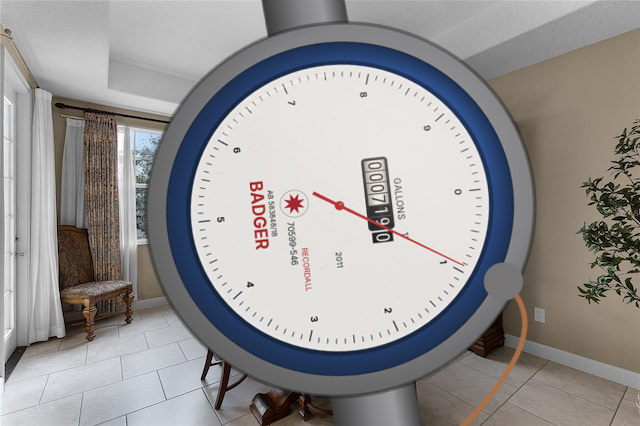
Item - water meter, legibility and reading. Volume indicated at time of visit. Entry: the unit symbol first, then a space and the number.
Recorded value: gal 7190.9
